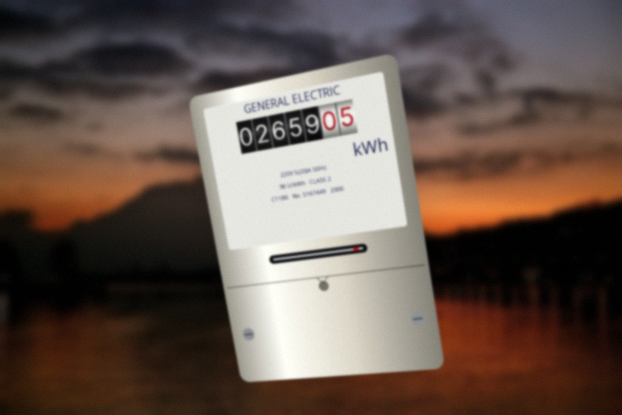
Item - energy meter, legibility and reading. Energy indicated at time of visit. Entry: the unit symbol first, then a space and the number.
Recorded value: kWh 2659.05
